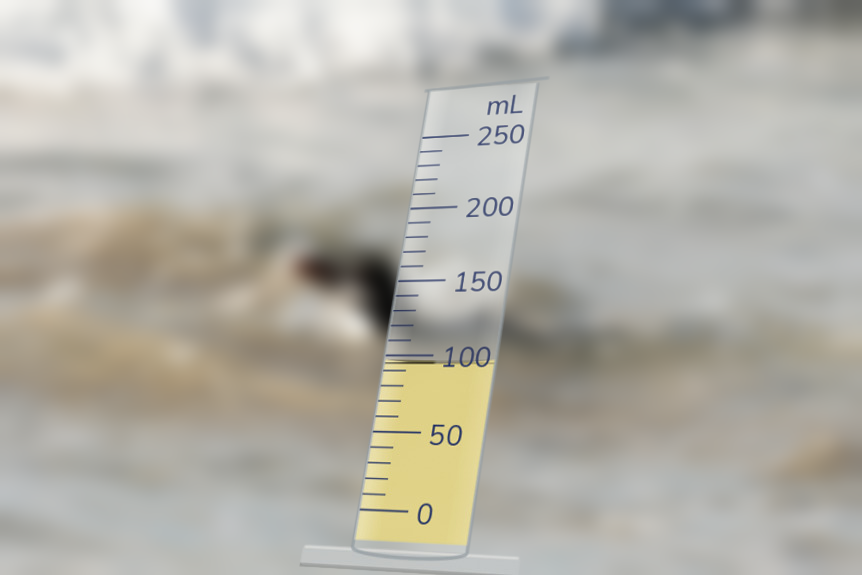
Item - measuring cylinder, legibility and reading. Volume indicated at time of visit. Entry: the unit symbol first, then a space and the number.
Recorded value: mL 95
